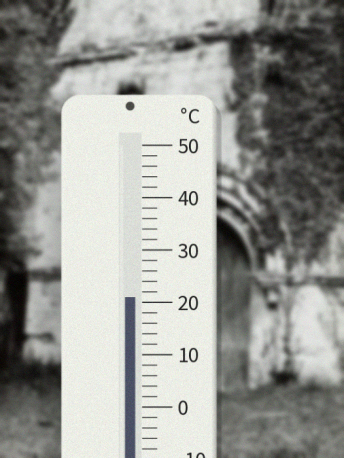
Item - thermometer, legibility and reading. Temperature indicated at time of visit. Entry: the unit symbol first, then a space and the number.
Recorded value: °C 21
